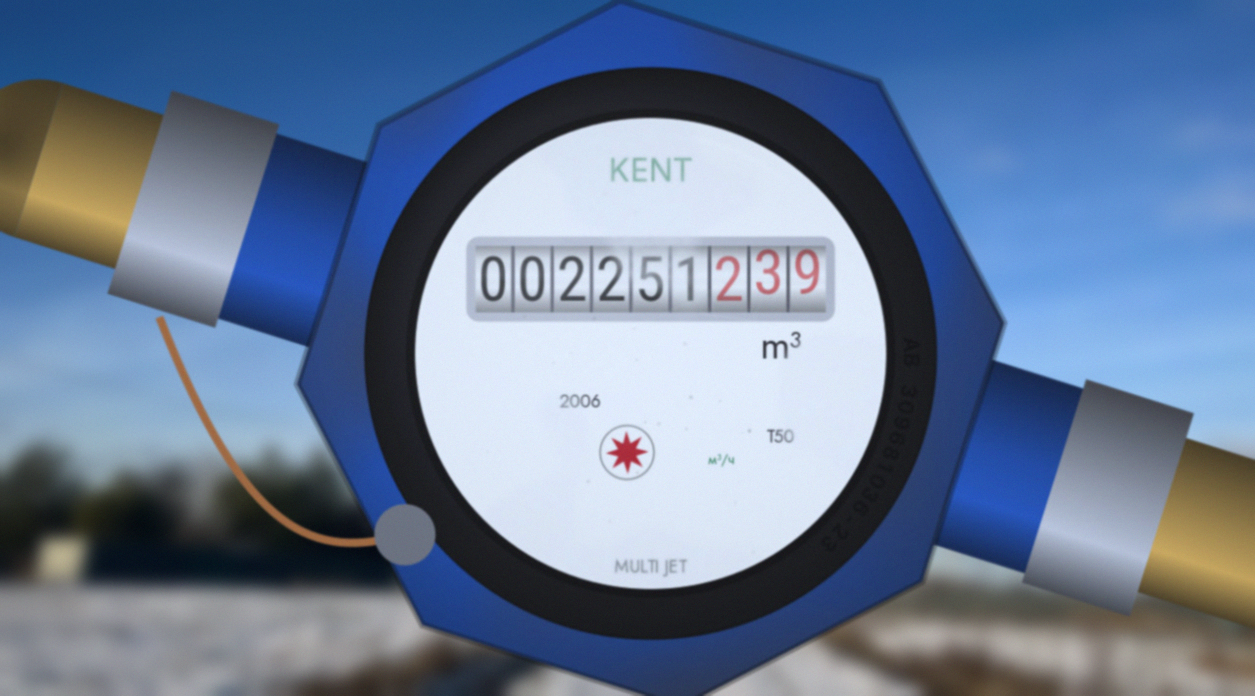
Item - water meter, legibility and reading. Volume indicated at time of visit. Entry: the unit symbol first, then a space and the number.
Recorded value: m³ 2251.239
